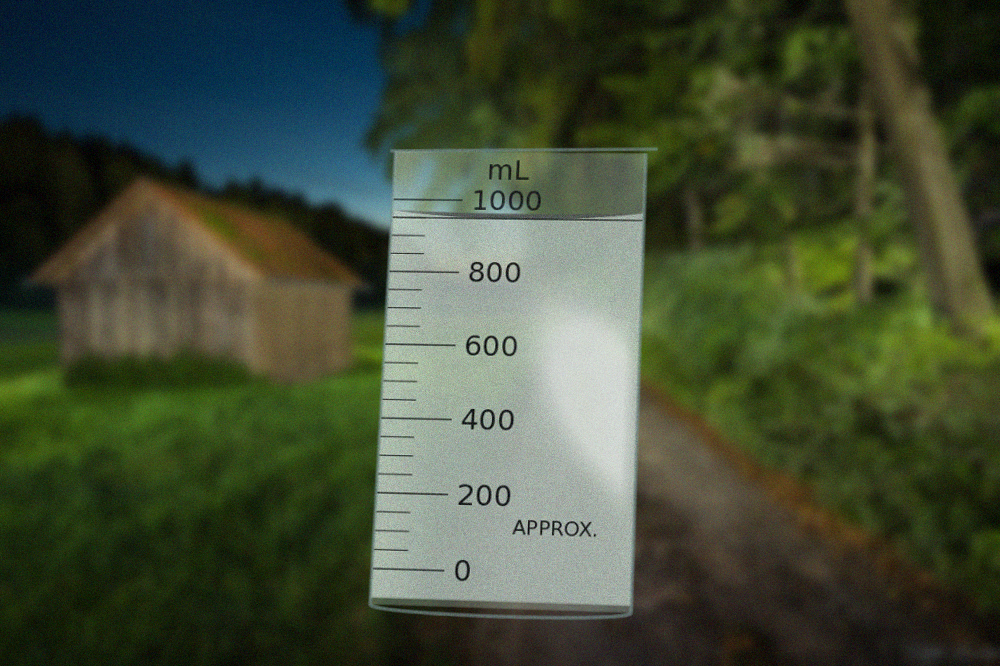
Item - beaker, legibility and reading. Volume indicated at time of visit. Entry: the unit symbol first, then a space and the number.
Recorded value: mL 950
